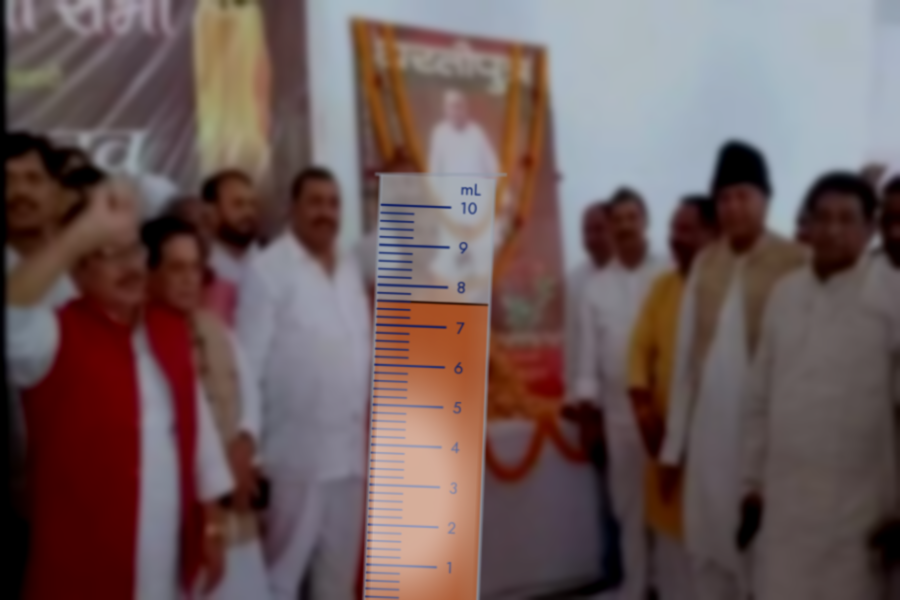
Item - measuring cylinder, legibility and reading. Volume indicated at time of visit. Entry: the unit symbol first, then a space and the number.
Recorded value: mL 7.6
